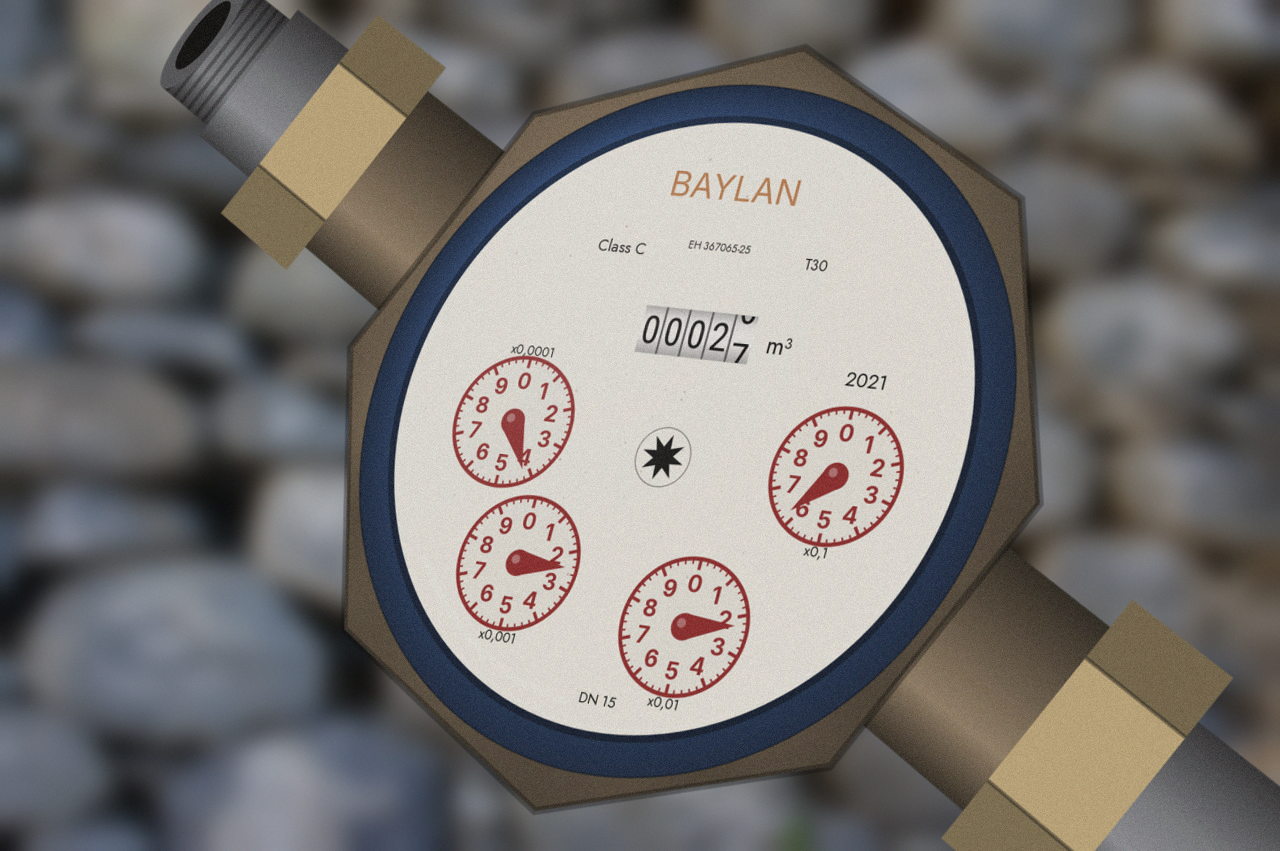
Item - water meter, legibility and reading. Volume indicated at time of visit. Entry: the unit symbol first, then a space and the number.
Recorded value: m³ 26.6224
